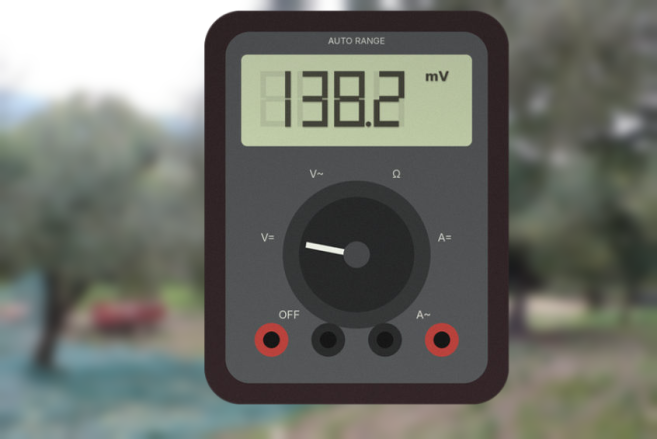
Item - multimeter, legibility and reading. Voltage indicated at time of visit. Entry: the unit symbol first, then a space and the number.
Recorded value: mV 138.2
